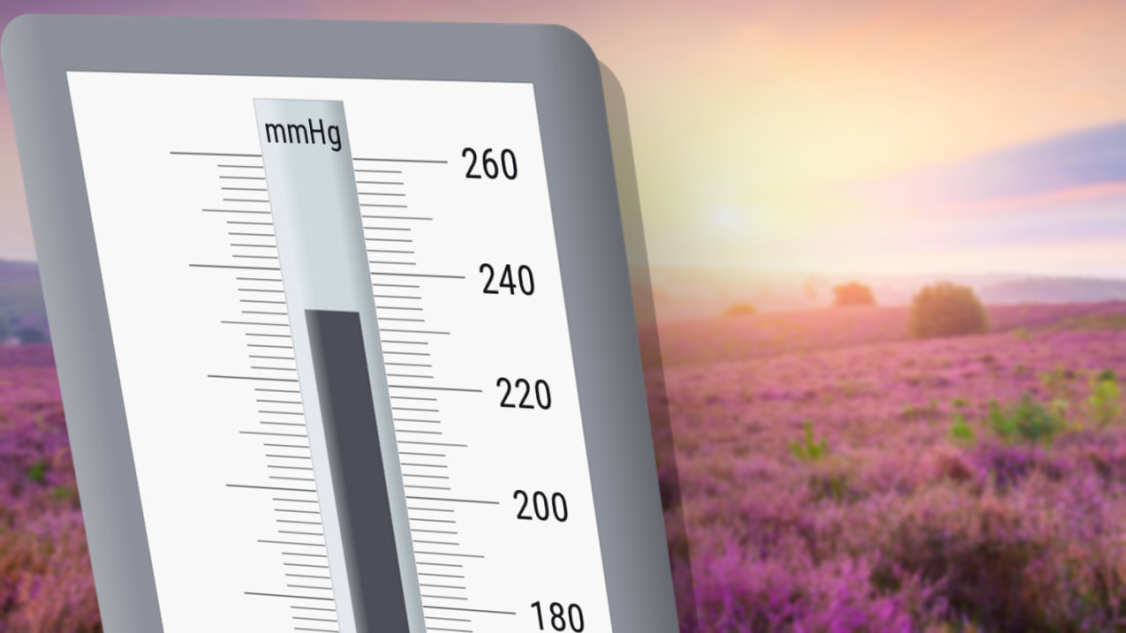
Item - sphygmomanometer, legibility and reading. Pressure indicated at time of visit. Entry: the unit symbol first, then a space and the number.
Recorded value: mmHg 233
